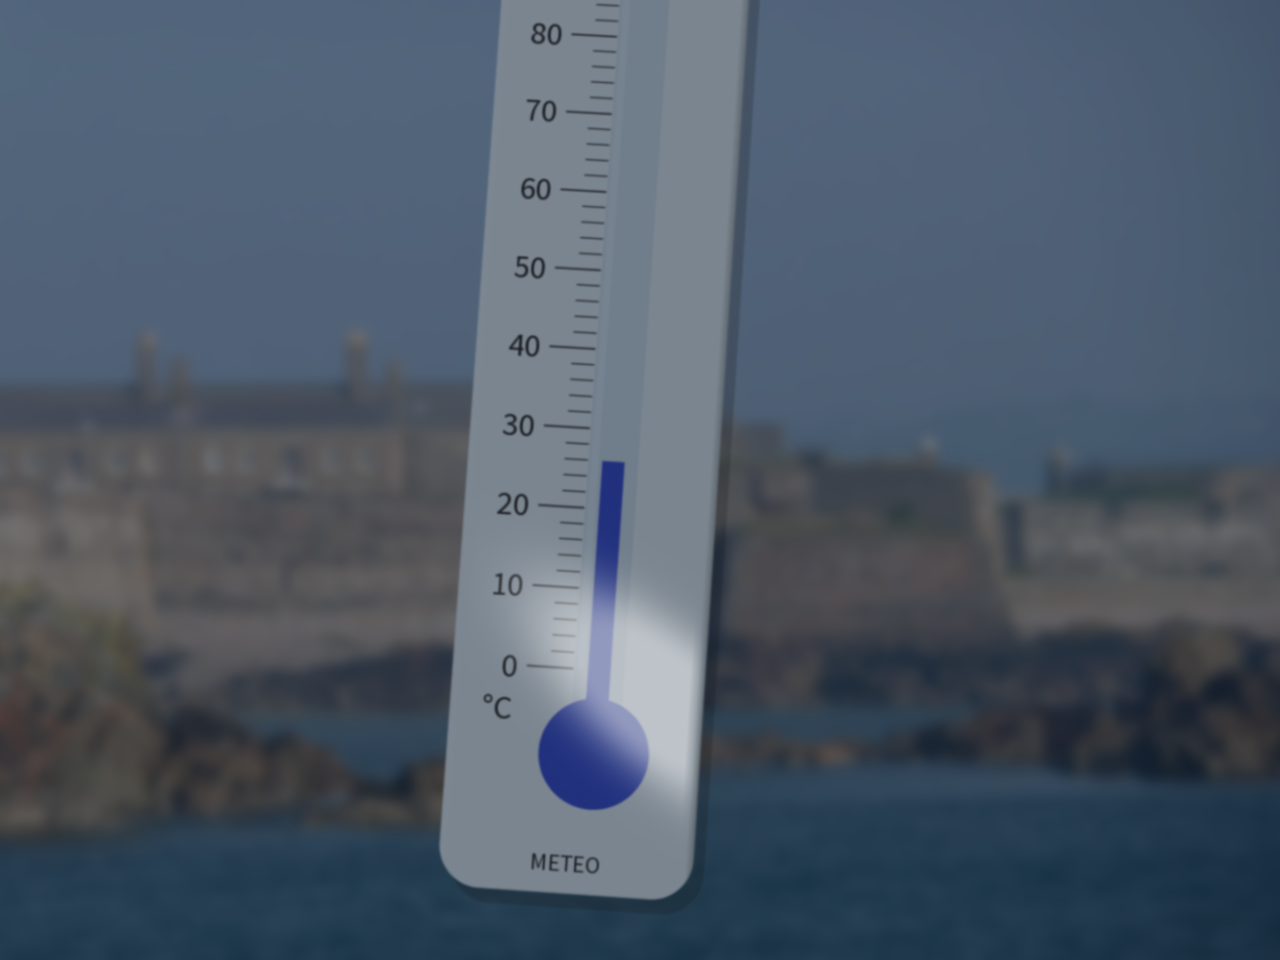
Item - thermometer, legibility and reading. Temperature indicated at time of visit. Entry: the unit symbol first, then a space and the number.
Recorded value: °C 26
